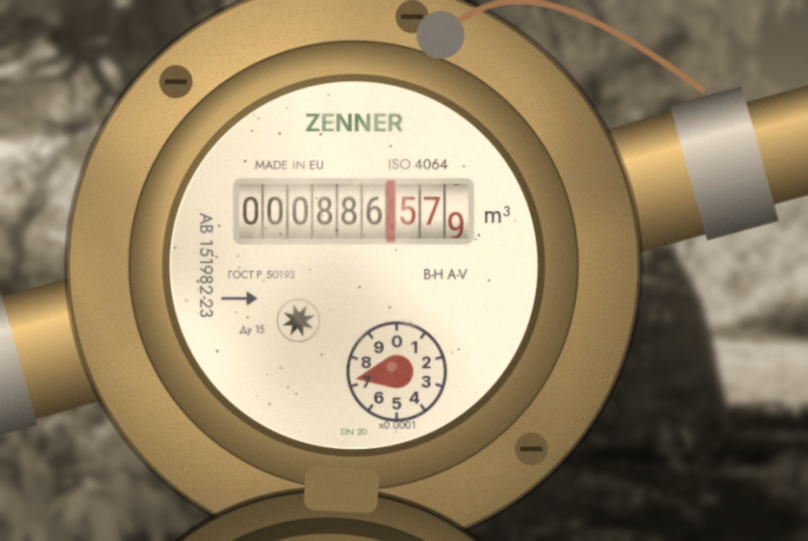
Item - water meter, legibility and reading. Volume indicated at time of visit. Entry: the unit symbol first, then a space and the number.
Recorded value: m³ 886.5787
